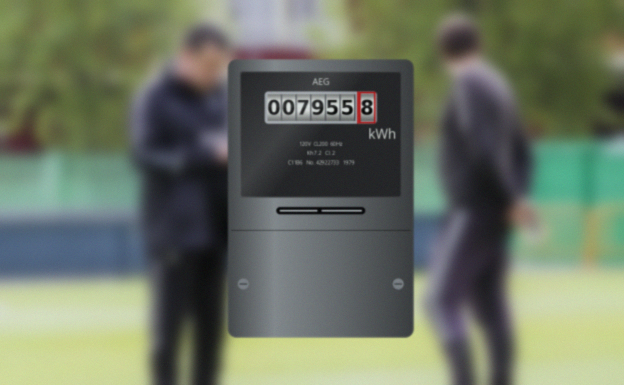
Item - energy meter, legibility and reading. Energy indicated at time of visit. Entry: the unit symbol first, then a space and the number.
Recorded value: kWh 7955.8
